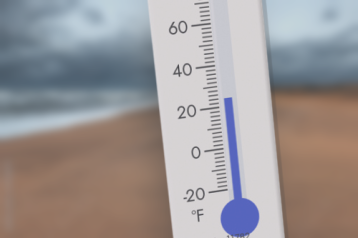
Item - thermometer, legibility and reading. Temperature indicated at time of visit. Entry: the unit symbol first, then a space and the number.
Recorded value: °F 24
